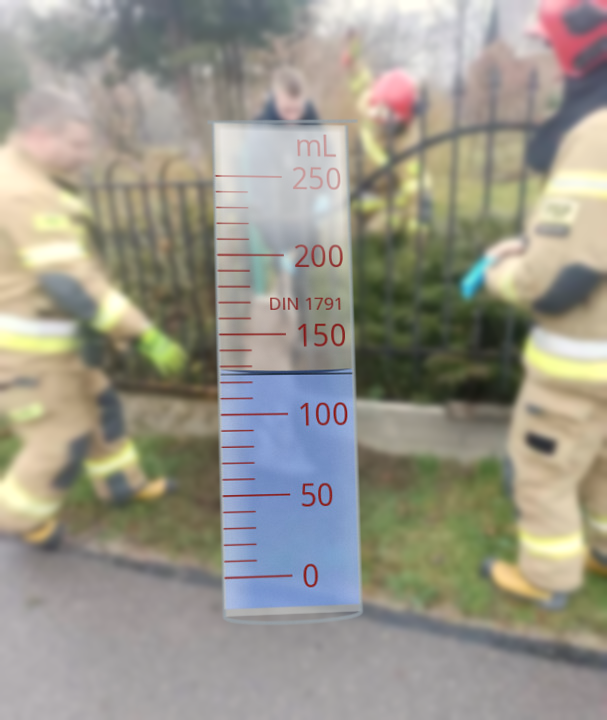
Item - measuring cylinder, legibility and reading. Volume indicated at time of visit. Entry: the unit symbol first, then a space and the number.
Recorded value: mL 125
